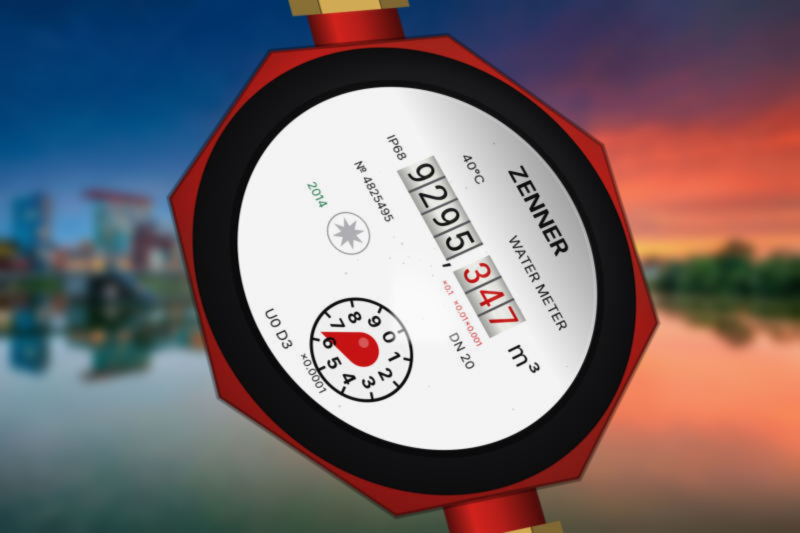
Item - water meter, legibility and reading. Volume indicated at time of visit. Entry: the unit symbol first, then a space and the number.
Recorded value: m³ 9295.3476
